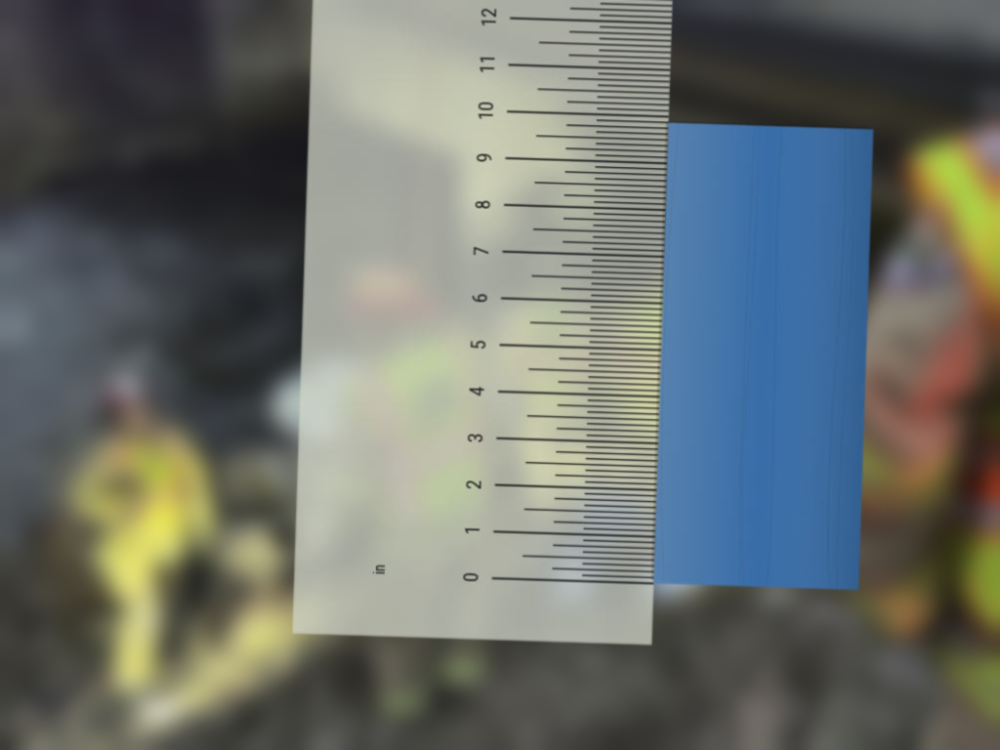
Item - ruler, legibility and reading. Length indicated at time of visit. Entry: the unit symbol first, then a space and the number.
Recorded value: in 9.875
